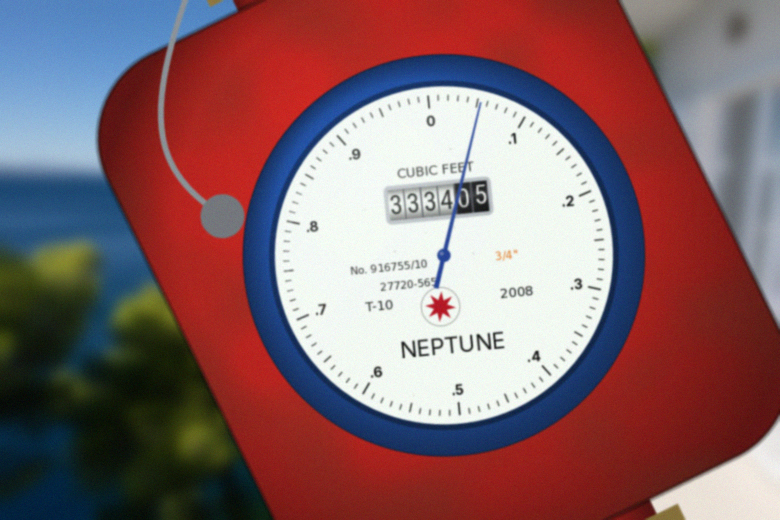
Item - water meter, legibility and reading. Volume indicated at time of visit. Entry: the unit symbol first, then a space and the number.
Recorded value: ft³ 333405.05
